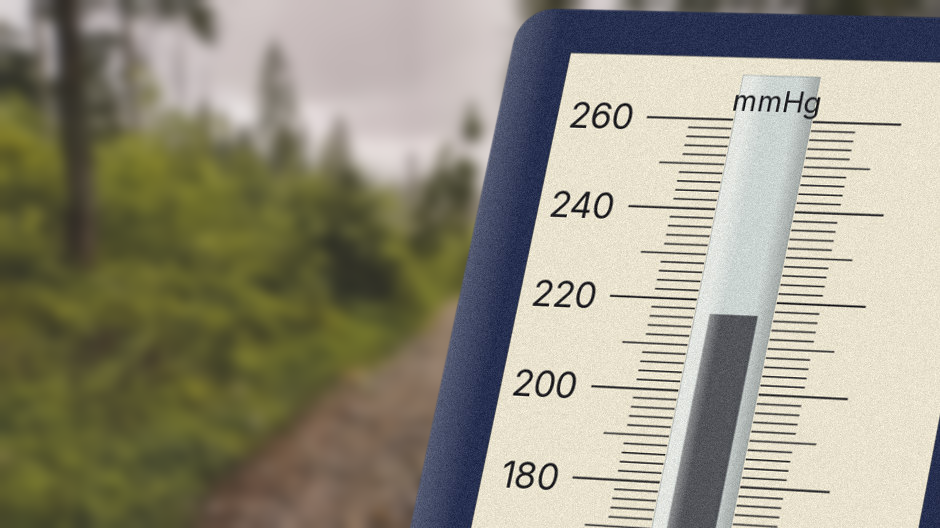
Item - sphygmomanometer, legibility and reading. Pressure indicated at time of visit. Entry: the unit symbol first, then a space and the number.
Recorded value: mmHg 217
